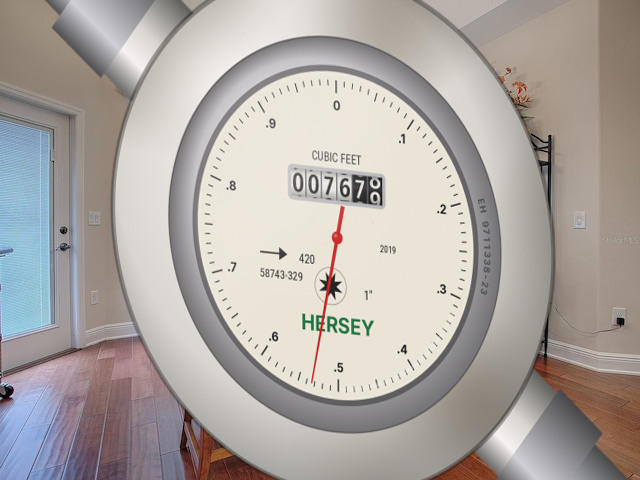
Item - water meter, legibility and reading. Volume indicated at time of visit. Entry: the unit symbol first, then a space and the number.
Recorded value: ft³ 7678.53
